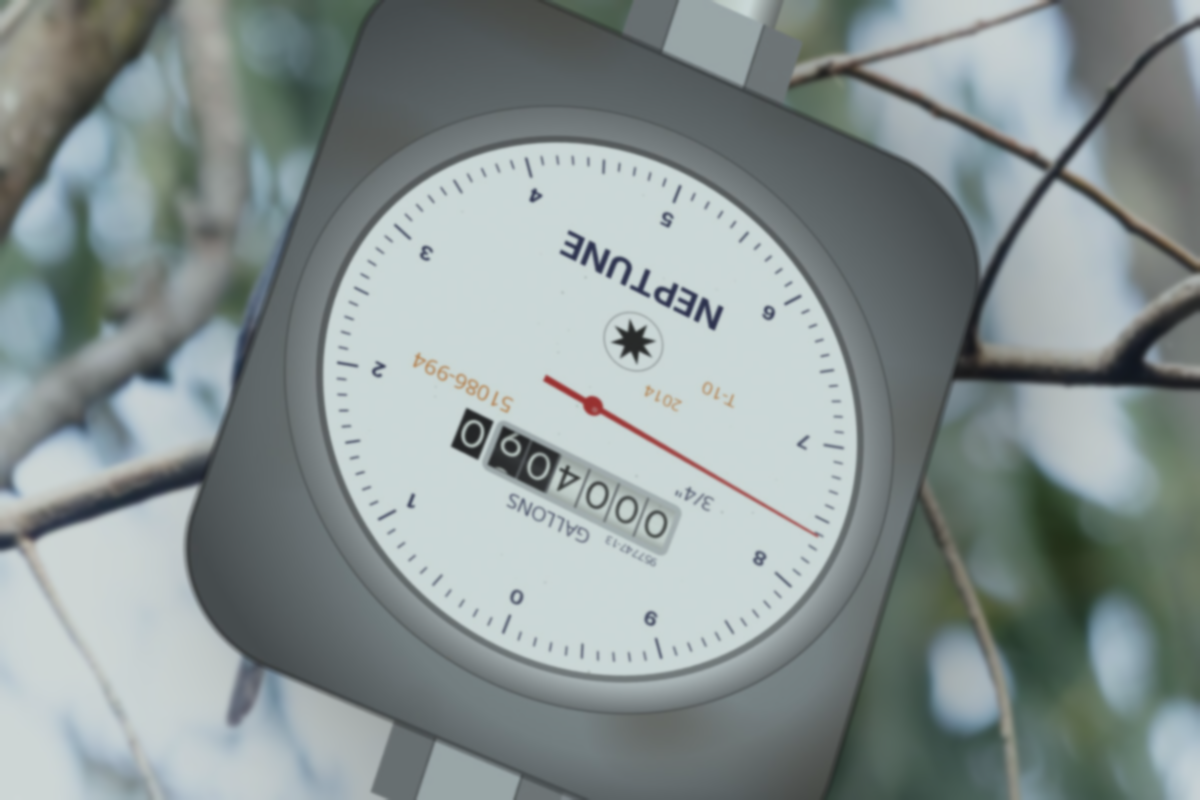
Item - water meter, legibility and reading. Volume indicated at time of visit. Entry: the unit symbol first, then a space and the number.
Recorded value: gal 4087.6
